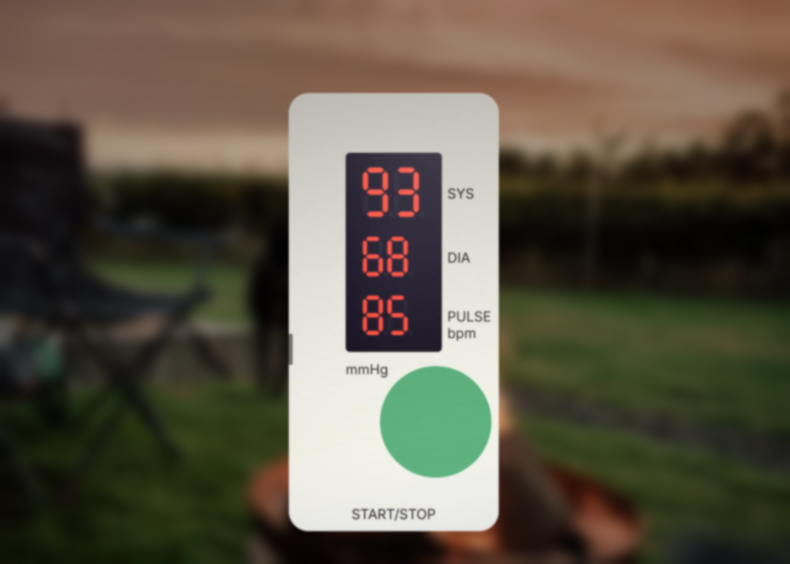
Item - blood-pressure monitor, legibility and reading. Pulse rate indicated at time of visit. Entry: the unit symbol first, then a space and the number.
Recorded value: bpm 85
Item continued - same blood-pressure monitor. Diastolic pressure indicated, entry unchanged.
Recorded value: mmHg 68
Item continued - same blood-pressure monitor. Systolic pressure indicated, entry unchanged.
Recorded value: mmHg 93
